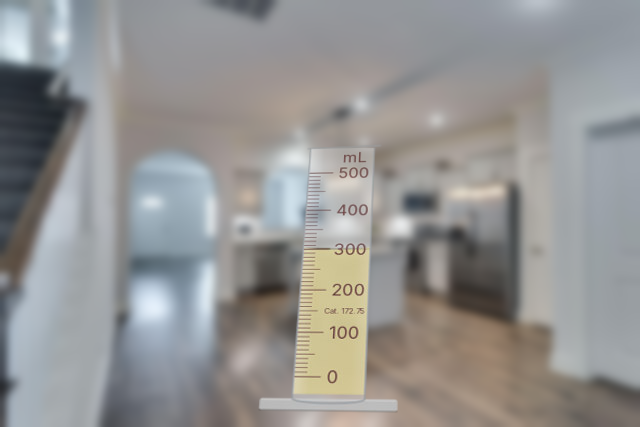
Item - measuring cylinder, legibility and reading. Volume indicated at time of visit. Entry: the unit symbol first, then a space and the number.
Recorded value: mL 300
